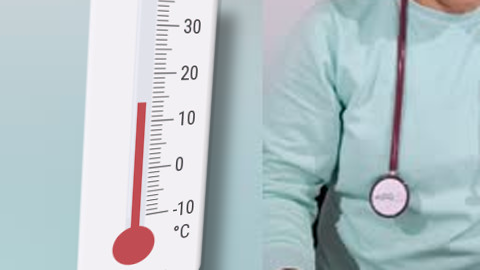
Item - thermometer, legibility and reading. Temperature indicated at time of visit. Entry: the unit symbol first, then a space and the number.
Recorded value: °C 14
